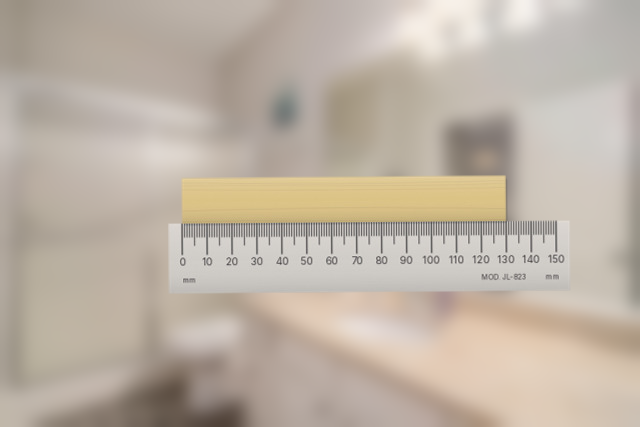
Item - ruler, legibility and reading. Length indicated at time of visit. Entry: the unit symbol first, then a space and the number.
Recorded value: mm 130
